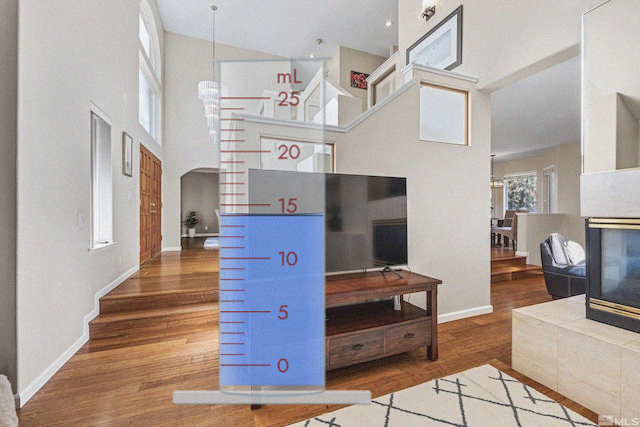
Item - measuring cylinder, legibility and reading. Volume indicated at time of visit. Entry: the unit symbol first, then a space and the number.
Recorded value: mL 14
